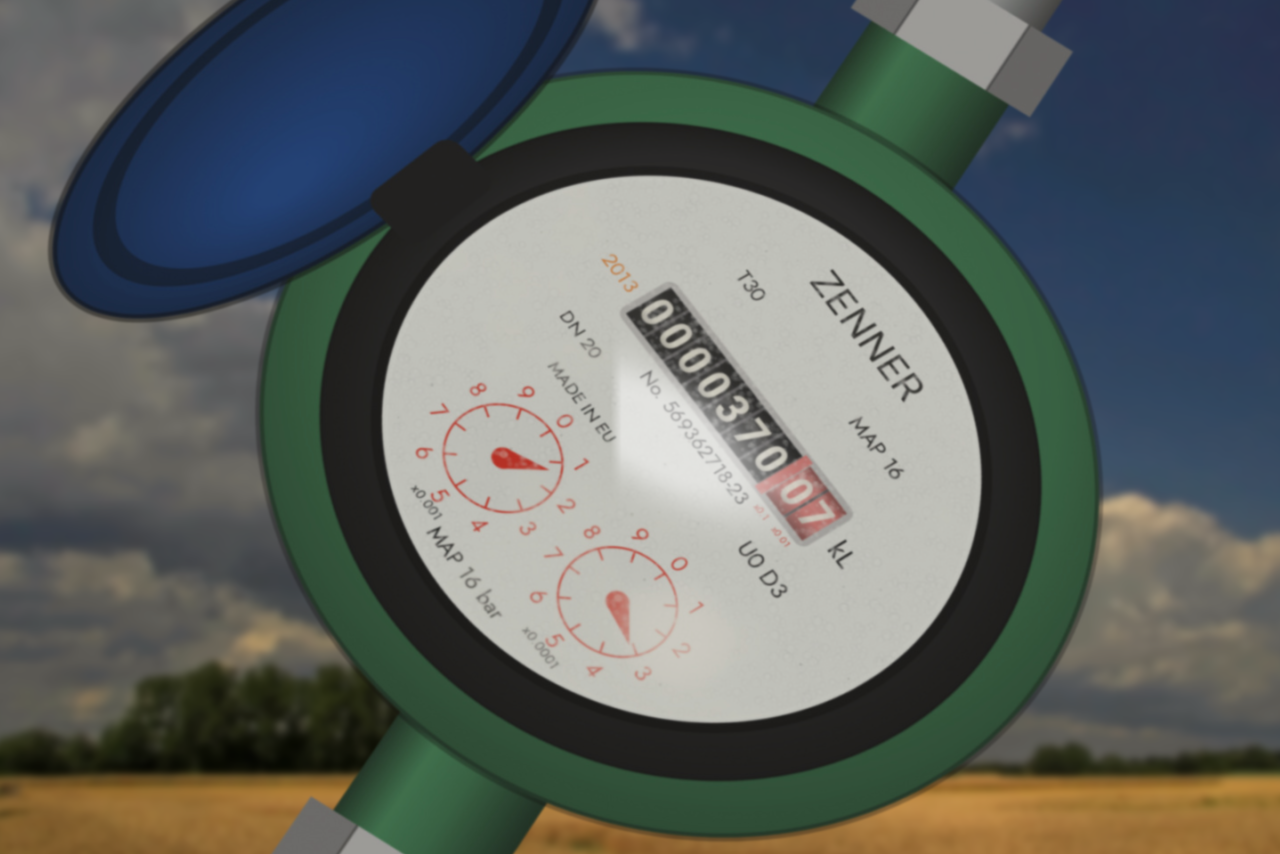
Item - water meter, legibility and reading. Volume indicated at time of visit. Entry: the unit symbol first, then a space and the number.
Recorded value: kL 370.0713
